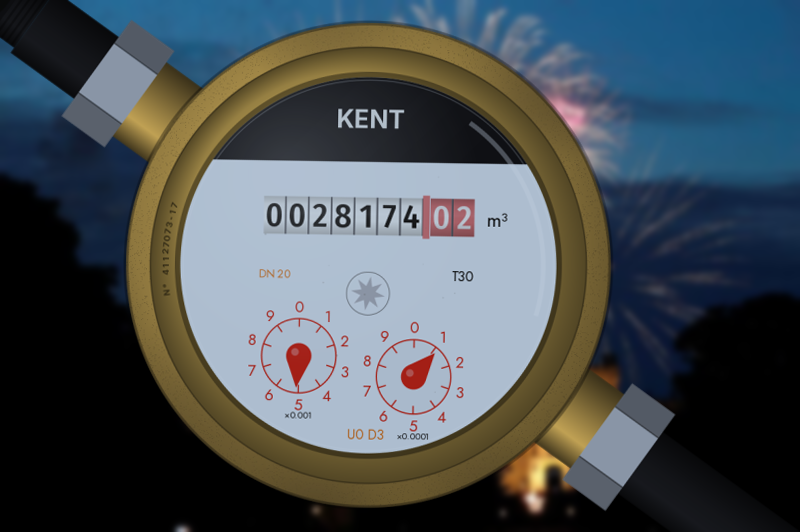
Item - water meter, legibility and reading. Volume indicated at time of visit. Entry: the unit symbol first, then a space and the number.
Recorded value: m³ 28174.0251
